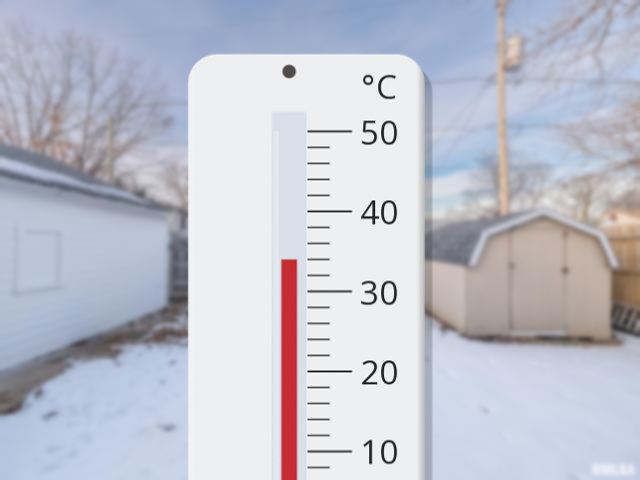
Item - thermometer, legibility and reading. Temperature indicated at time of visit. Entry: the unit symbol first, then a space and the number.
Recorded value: °C 34
